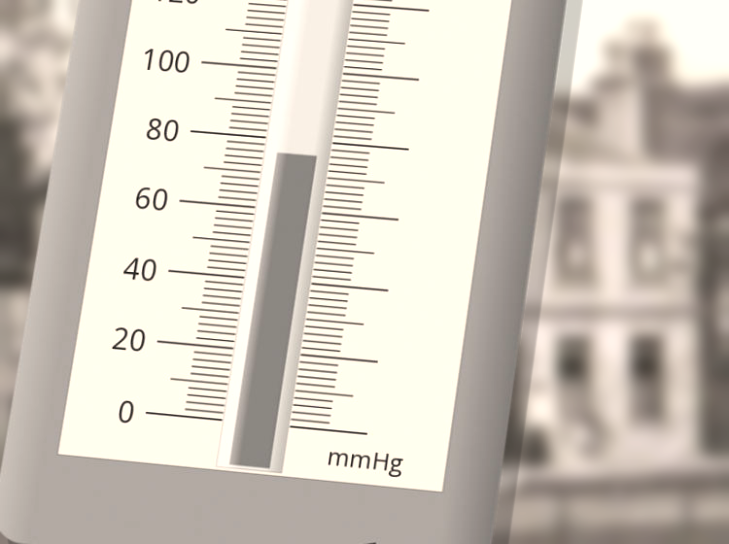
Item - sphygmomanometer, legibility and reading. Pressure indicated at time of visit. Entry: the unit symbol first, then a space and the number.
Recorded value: mmHg 76
